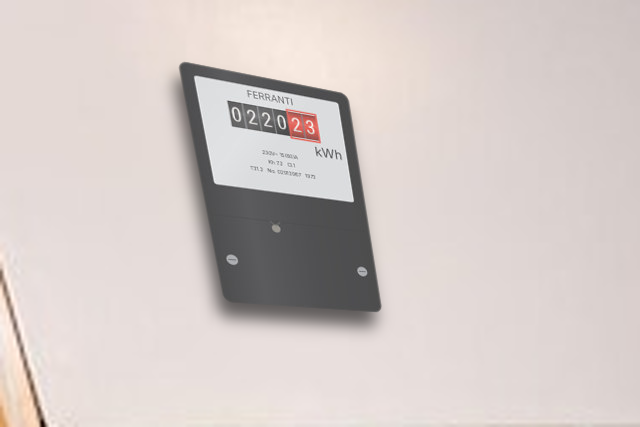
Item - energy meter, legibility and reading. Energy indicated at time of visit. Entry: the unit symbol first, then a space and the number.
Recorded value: kWh 220.23
